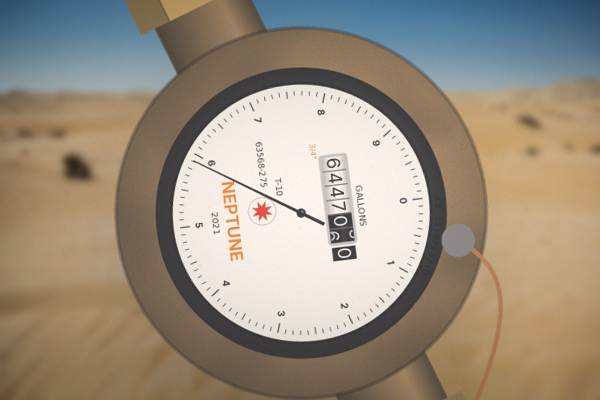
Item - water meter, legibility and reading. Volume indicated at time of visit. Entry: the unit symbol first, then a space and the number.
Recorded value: gal 6447055.9
